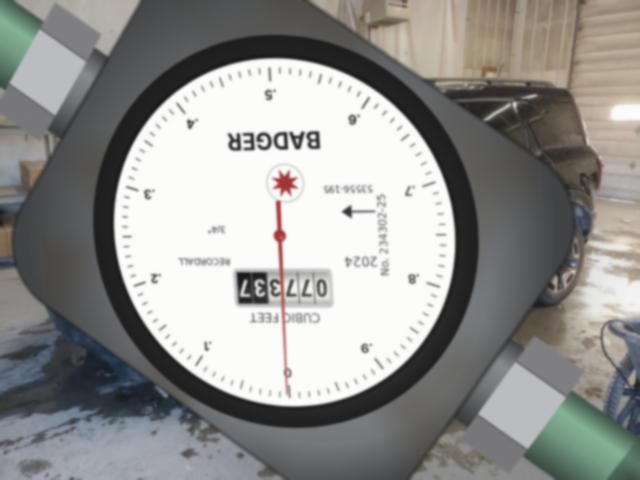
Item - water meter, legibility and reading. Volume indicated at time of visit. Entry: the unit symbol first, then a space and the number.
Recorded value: ft³ 77337.00
